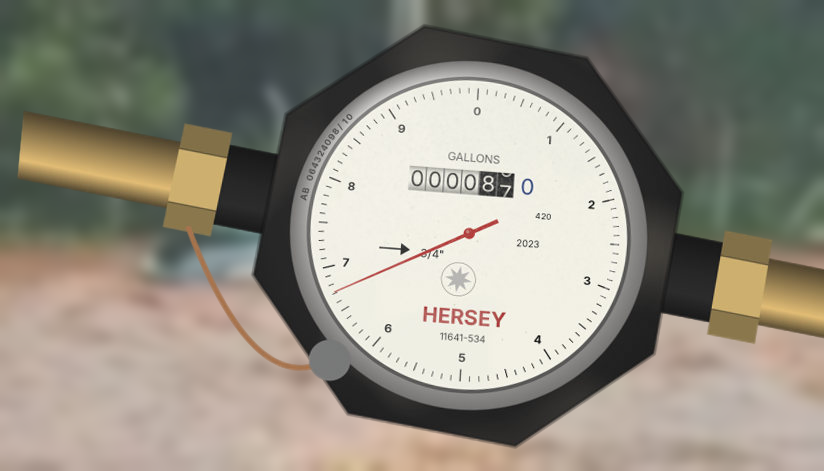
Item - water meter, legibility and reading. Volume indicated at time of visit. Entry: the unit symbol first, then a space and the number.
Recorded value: gal 866.7
